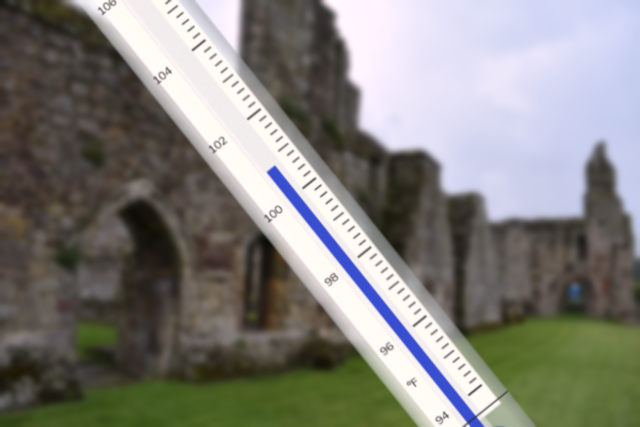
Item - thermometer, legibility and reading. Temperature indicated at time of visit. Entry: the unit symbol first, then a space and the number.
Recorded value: °F 100.8
